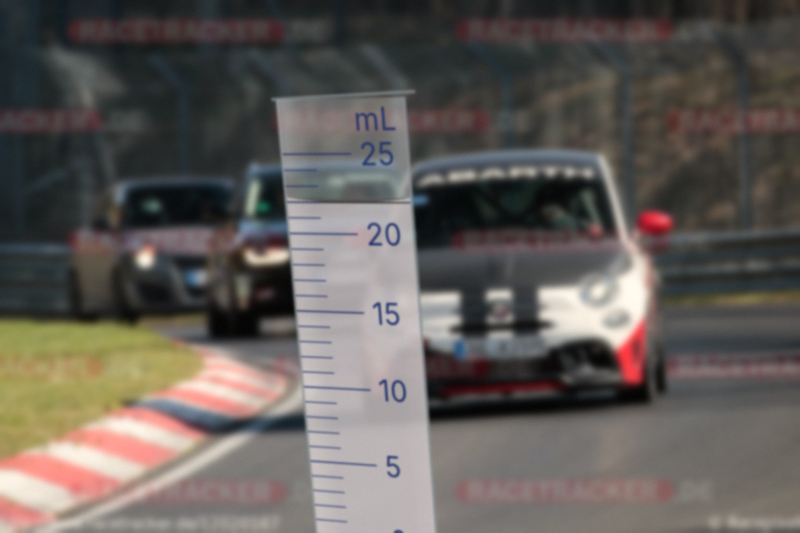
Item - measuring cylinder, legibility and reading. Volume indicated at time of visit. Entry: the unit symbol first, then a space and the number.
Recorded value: mL 22
